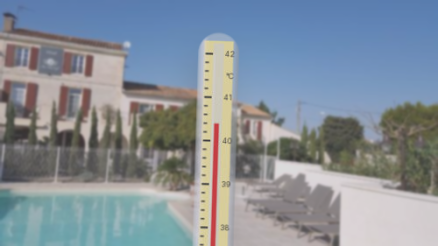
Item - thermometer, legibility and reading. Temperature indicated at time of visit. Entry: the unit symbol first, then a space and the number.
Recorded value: °C 40.4
